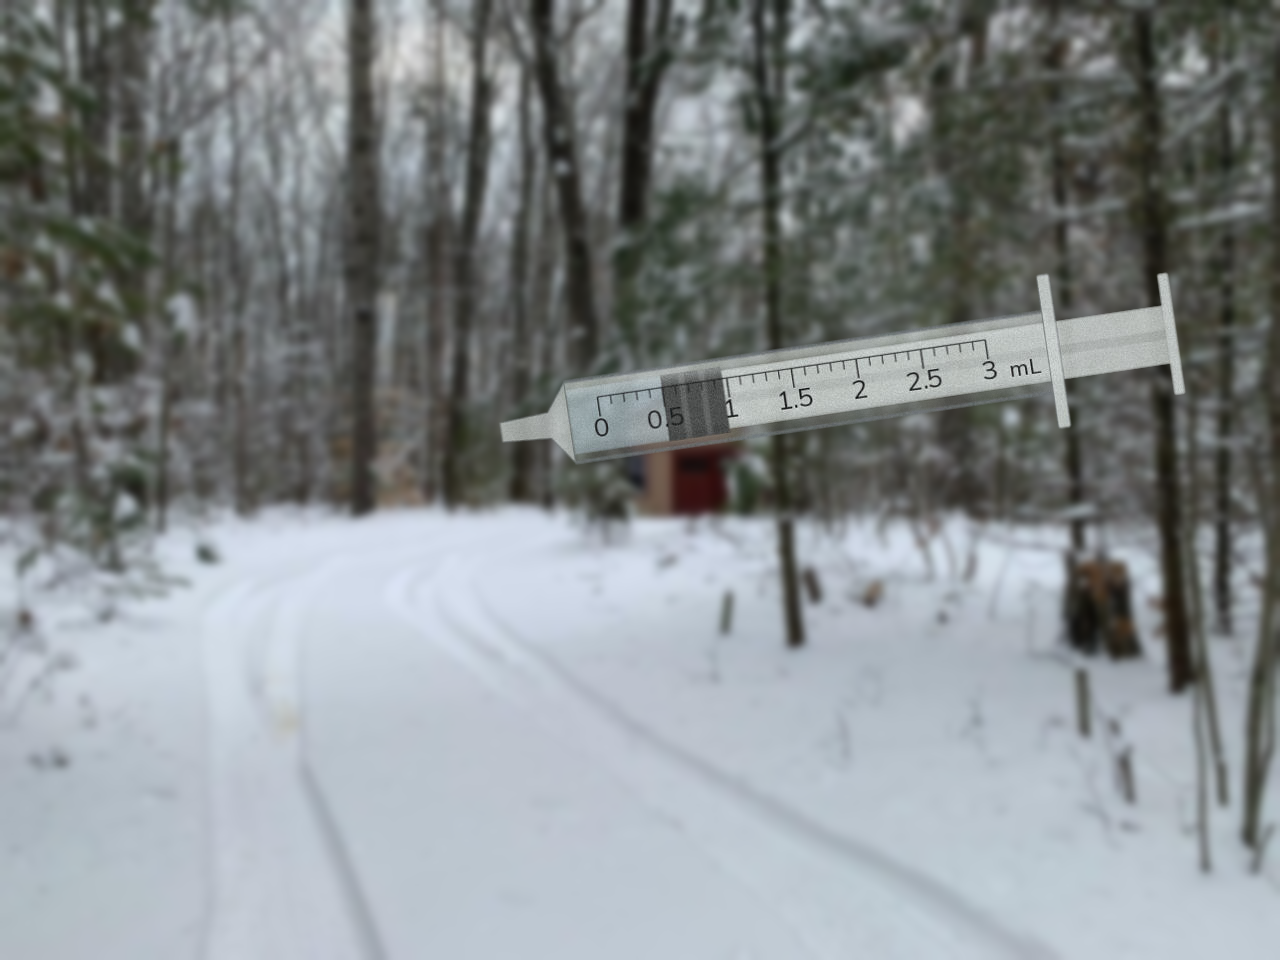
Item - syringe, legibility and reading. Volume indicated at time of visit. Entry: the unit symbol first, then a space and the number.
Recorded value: mL 0.5
